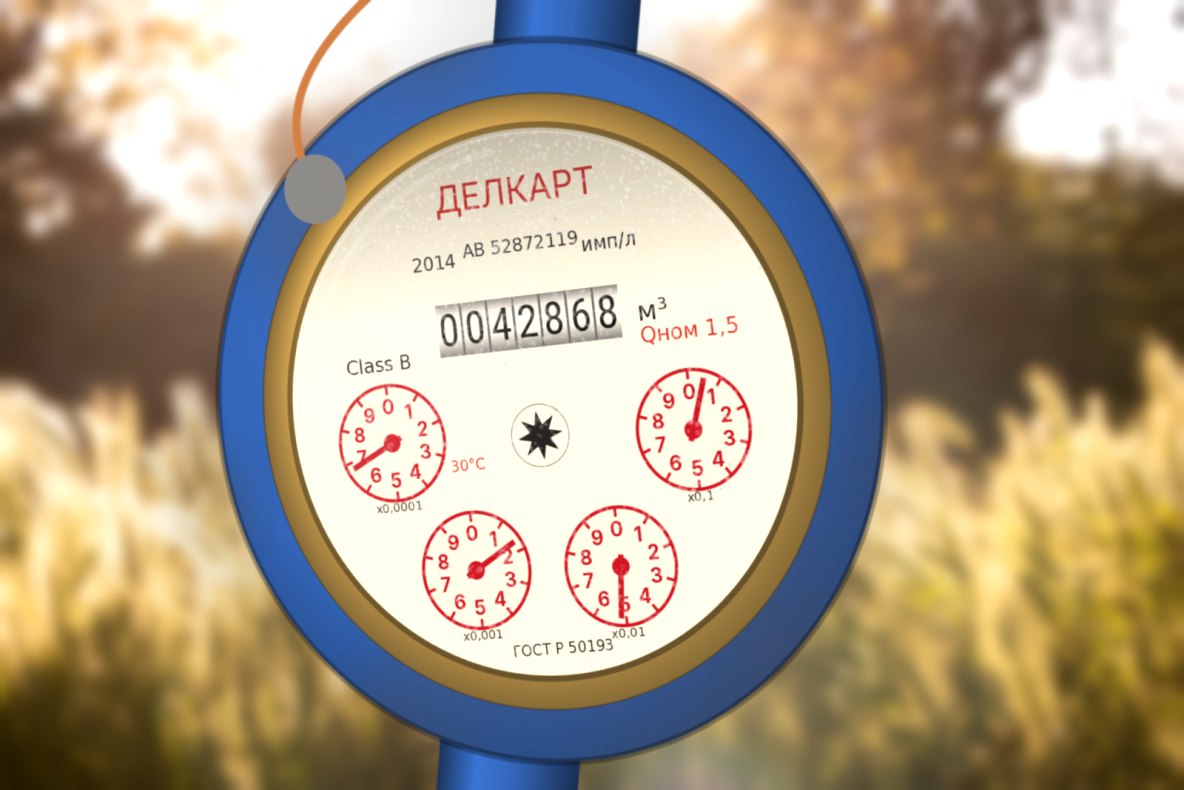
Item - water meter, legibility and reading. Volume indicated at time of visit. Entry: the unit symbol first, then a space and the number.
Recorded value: m³ 42868.0516
